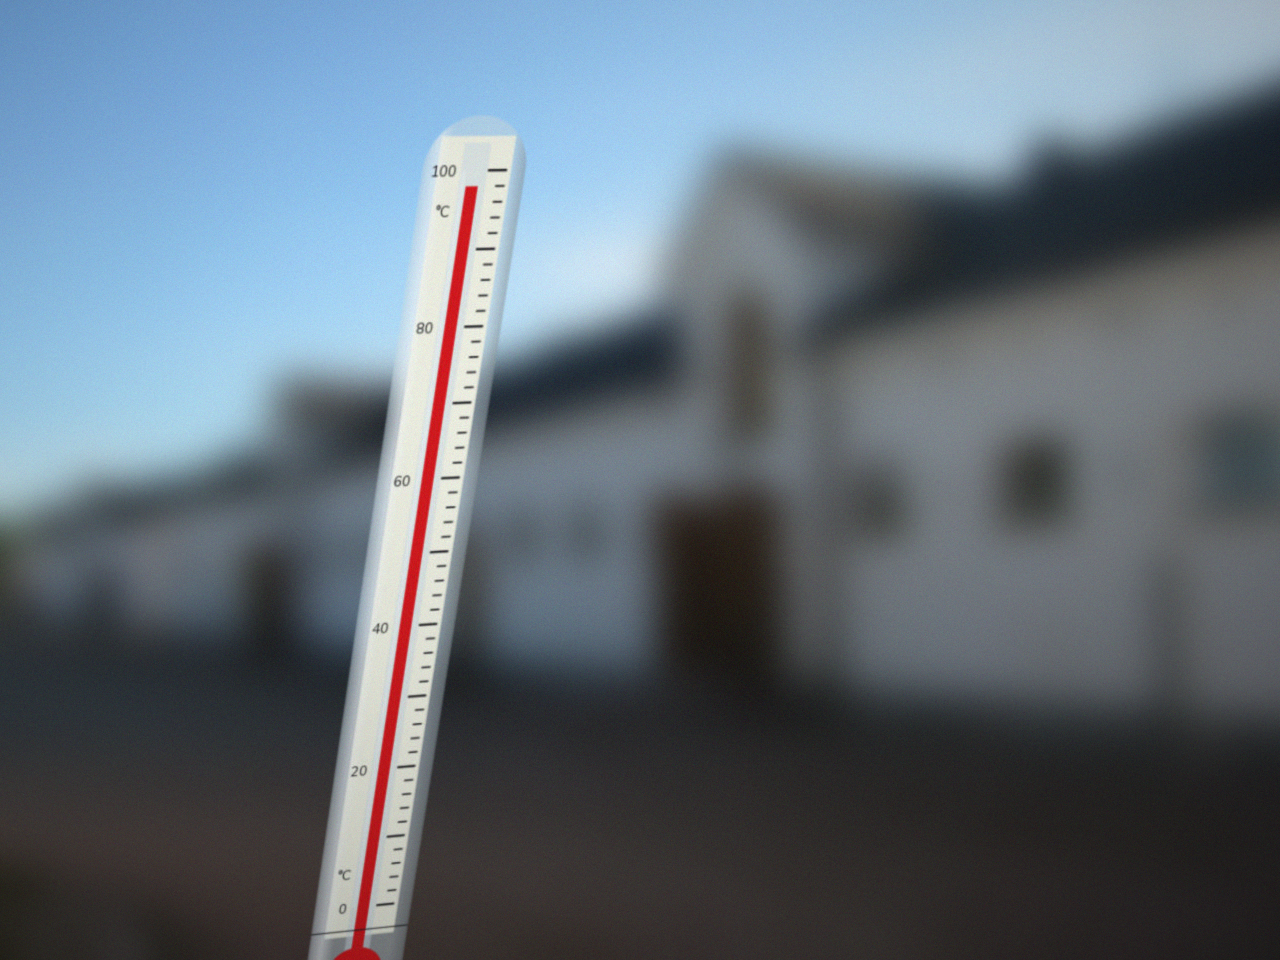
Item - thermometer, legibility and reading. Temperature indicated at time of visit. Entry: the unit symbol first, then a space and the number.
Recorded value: °C 98
